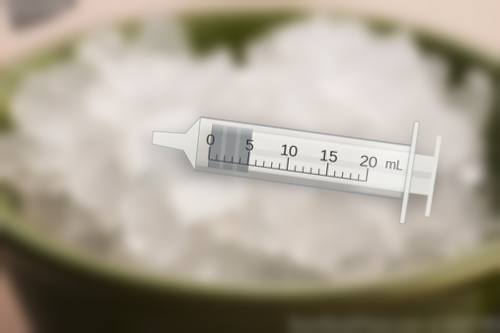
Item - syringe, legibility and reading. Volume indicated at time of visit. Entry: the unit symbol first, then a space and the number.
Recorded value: mL 0
